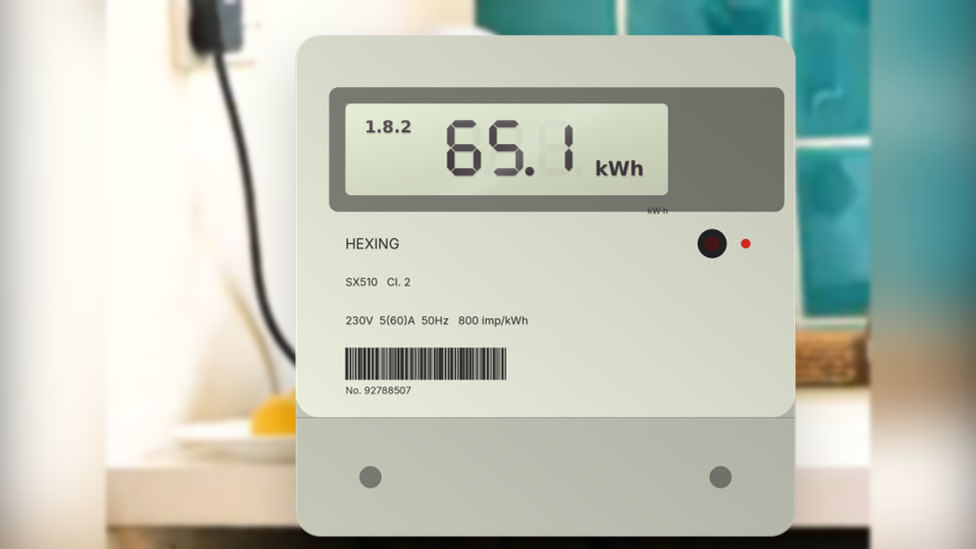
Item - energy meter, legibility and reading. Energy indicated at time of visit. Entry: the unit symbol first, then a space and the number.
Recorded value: kWh 65.1
